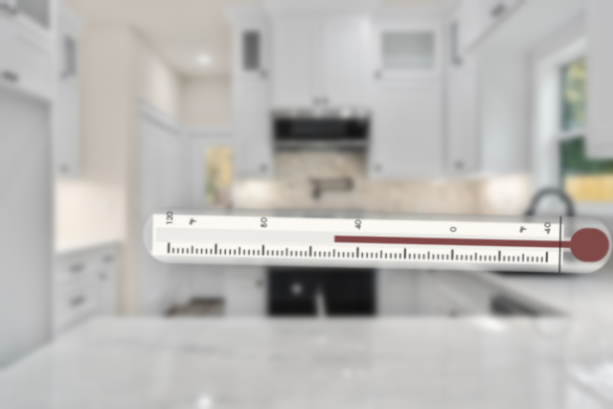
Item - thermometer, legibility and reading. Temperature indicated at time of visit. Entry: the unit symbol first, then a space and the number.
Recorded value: °F 50
